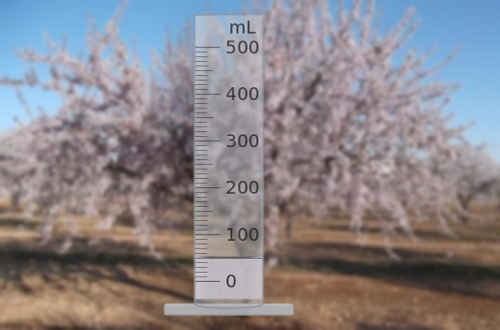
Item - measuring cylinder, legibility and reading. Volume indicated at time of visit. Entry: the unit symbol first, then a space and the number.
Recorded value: mL 50
